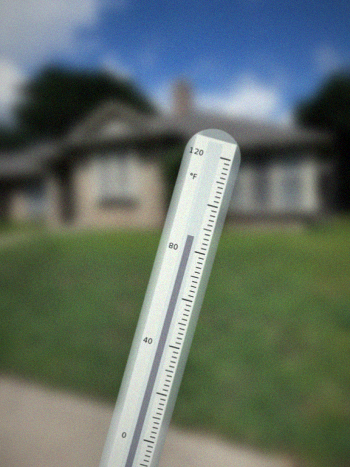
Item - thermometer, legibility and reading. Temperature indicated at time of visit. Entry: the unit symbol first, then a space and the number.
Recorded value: °F 86
